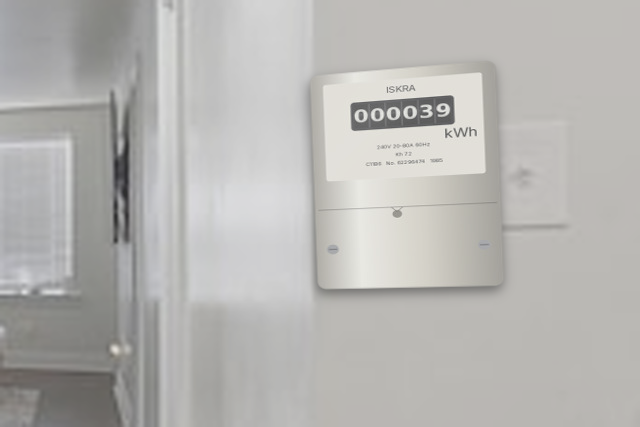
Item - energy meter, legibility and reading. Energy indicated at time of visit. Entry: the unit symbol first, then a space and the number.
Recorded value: kWh 39
